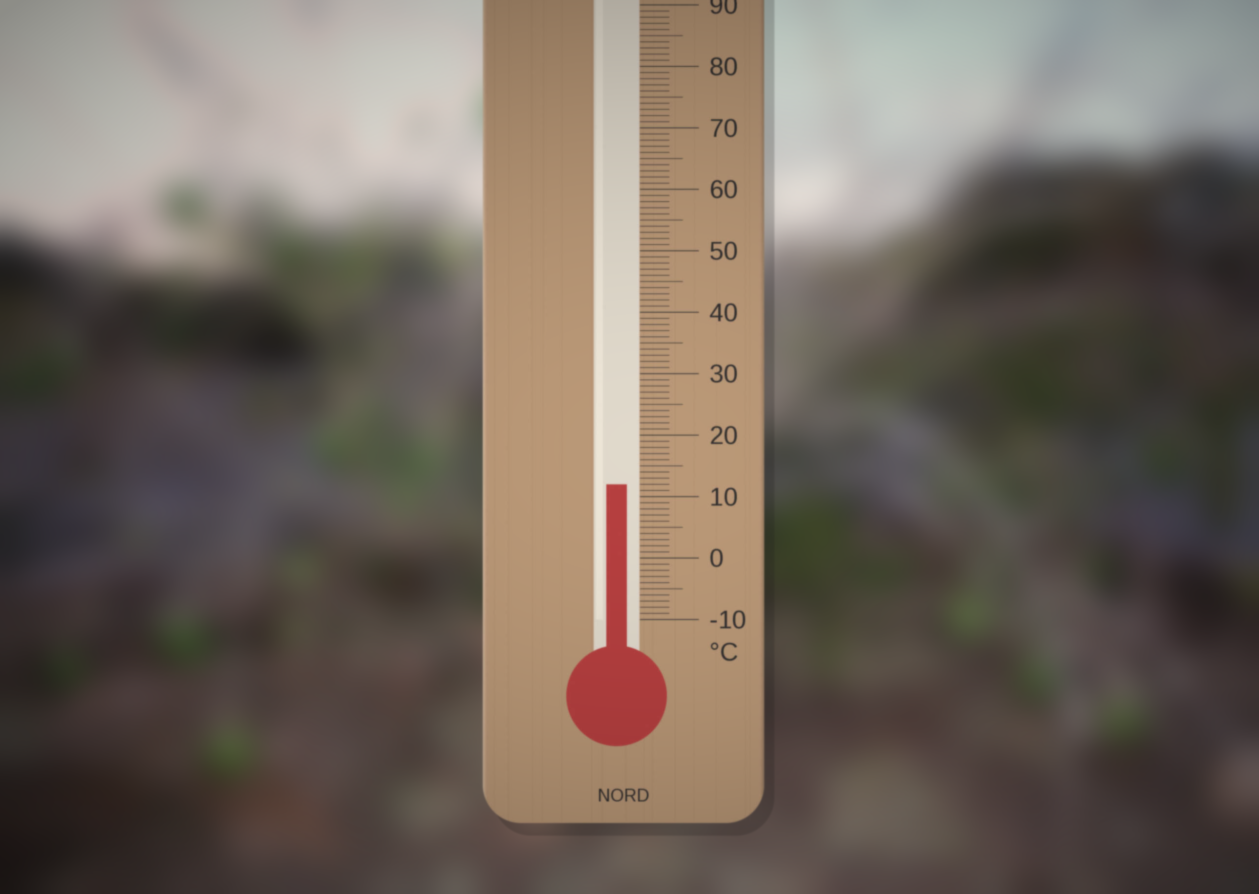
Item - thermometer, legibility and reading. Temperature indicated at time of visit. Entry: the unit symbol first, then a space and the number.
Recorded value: °C 12
